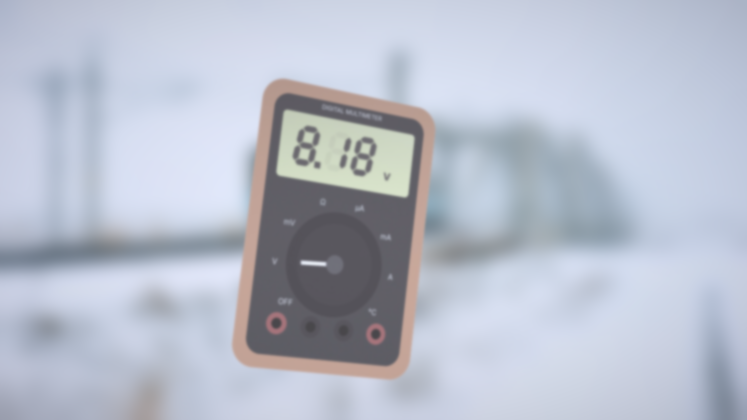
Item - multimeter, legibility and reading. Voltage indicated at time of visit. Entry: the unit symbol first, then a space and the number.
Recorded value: V 8.18
